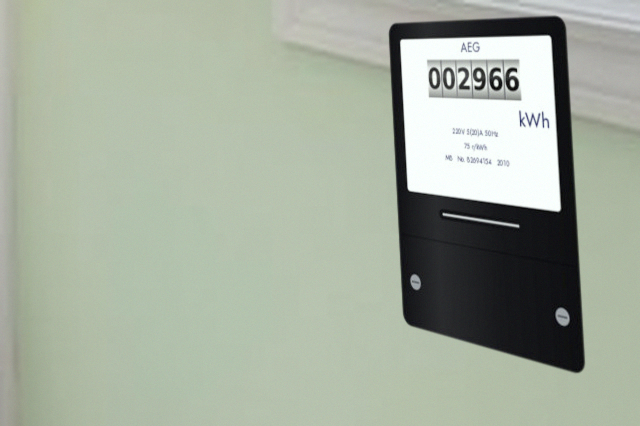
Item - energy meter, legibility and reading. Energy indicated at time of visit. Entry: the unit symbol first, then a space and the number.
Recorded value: kWh 2966
